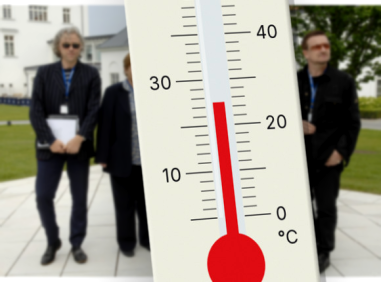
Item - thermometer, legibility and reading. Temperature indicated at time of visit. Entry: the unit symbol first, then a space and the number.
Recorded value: °C 25
